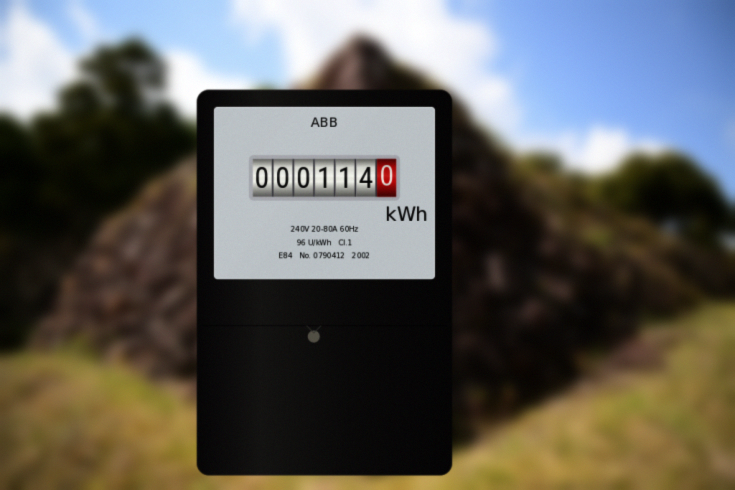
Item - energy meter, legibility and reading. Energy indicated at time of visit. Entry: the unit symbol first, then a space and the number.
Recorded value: kWh 114.0
